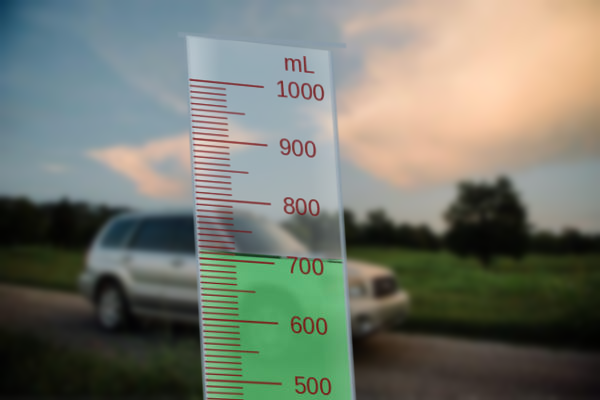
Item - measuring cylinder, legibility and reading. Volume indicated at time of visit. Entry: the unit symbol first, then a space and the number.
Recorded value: mL 710
